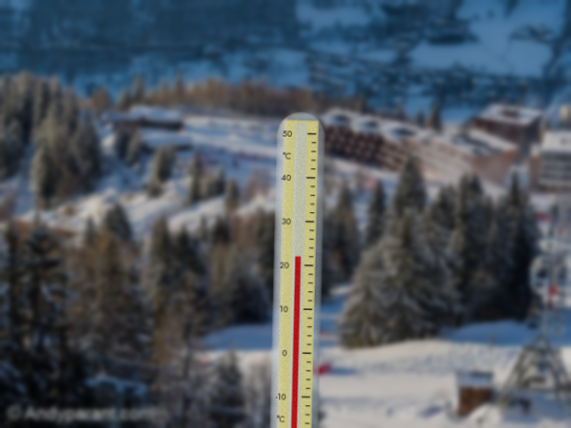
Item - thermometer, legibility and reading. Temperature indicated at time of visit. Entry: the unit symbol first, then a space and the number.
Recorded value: °C 22
